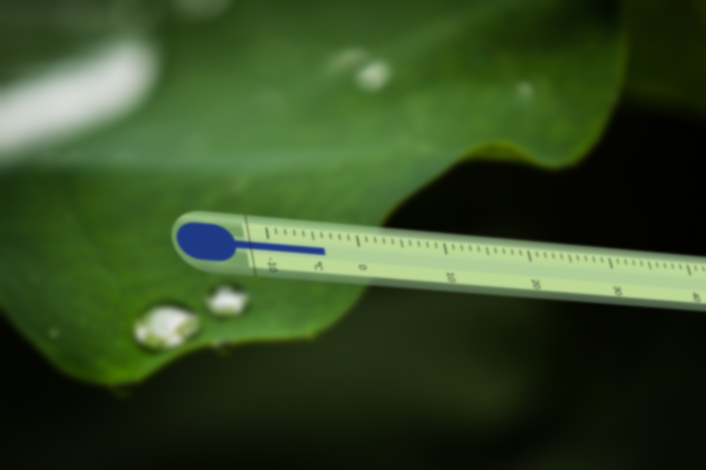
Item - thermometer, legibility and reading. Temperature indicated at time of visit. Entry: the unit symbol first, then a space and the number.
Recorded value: °C -4
